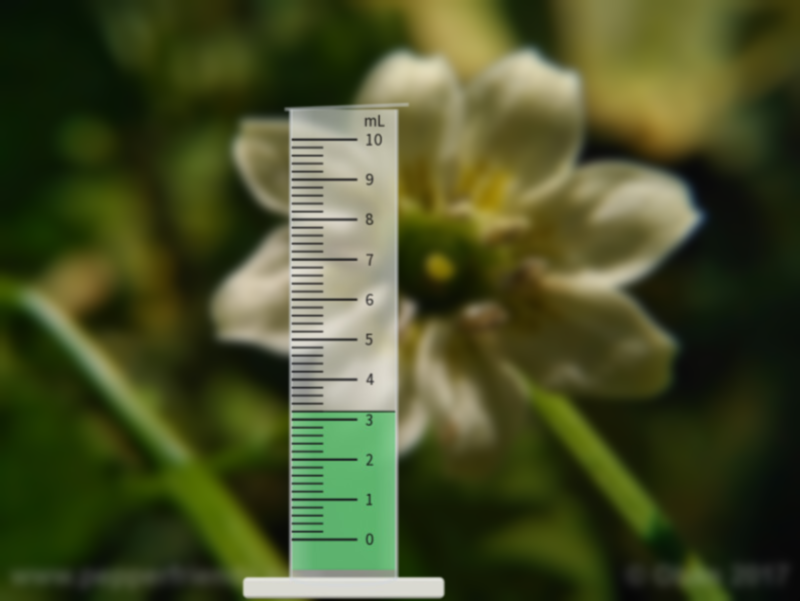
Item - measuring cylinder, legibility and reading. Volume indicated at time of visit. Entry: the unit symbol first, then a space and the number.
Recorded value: mL 3.2
